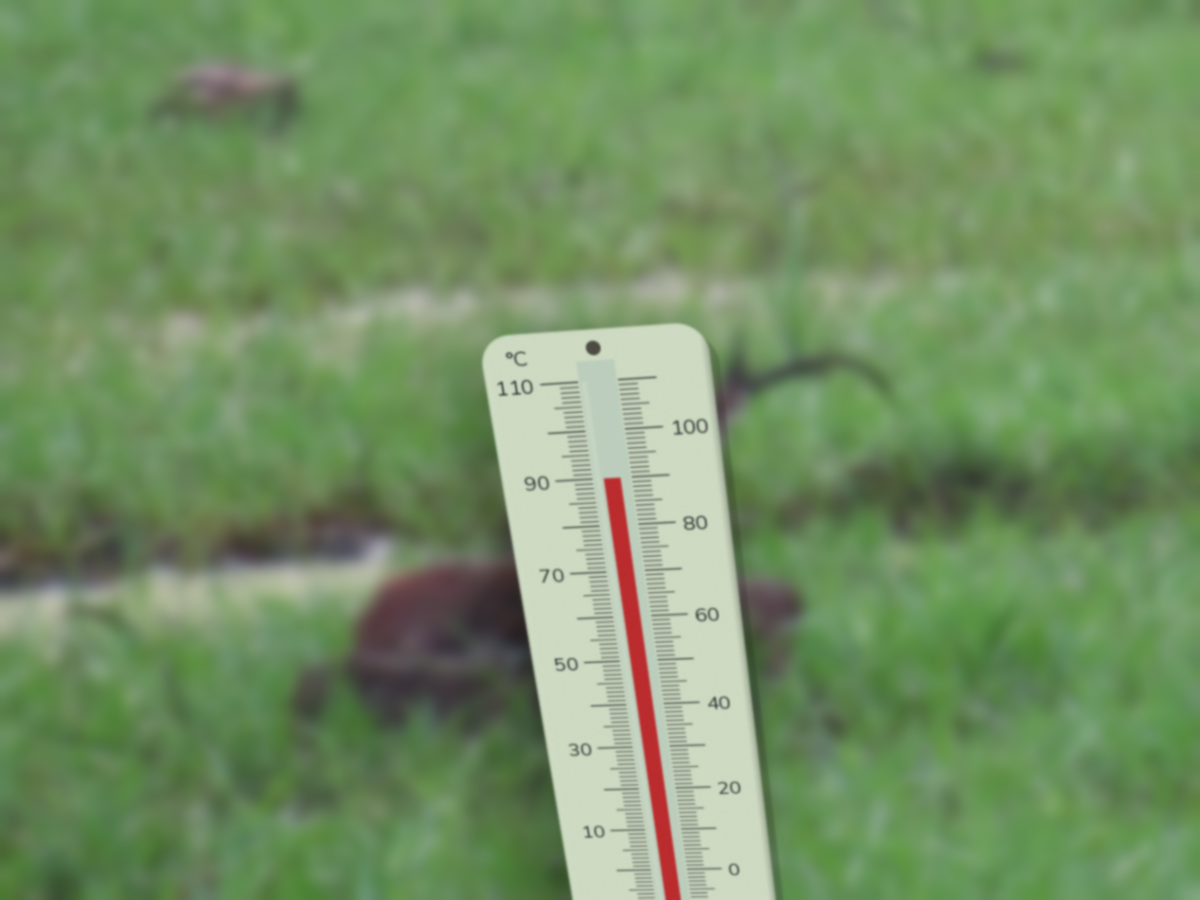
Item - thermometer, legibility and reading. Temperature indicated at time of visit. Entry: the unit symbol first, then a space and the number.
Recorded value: °C 90
